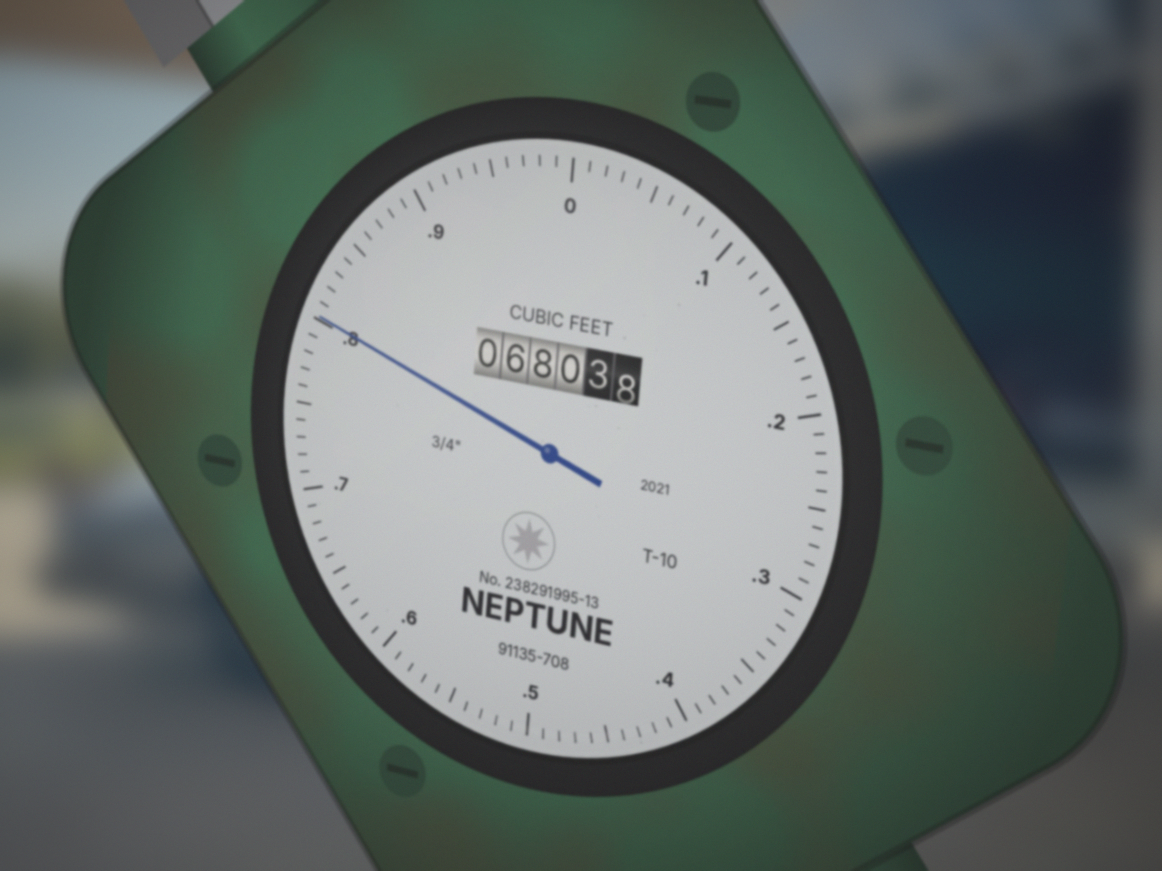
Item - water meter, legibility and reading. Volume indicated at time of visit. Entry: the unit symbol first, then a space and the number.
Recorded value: ft³ 68037.80
